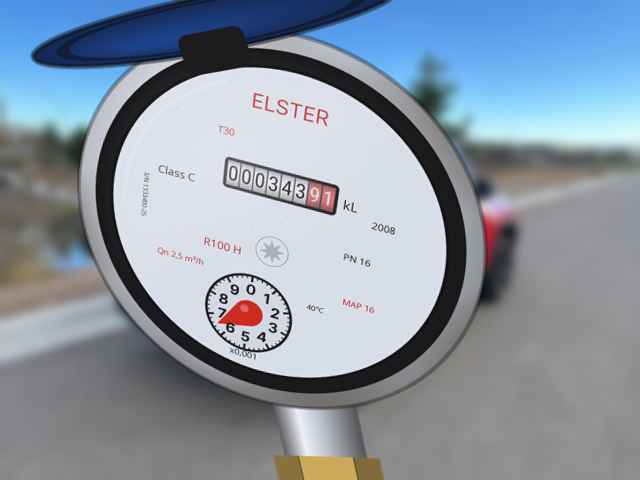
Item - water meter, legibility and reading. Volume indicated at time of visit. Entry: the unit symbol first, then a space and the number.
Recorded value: kL 343.916
